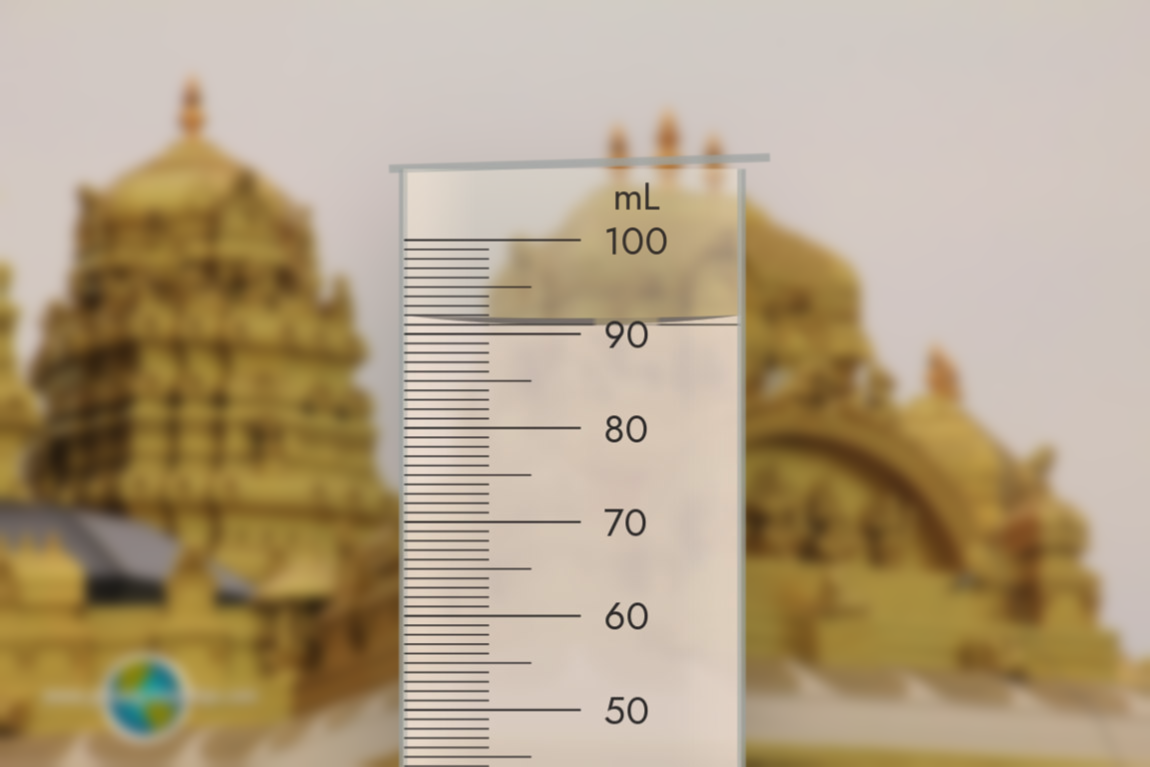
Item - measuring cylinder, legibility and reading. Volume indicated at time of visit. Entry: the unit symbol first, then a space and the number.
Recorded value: mL 91
